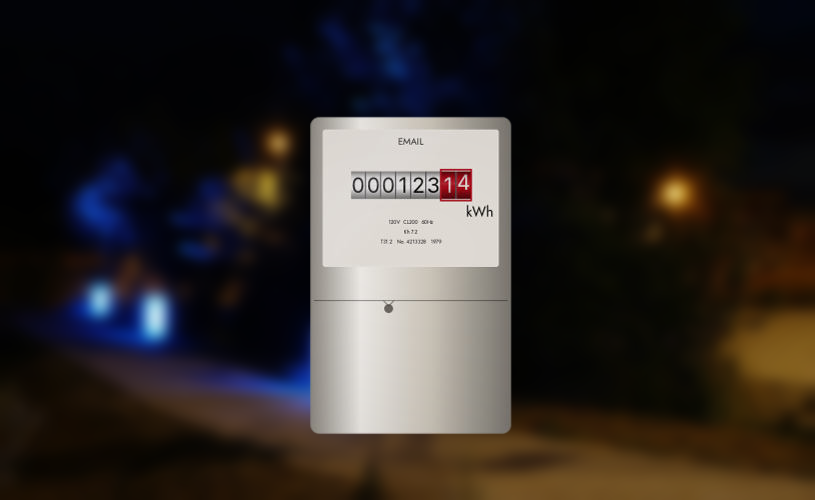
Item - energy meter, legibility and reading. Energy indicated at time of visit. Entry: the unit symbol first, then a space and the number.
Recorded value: kWh 123.14
